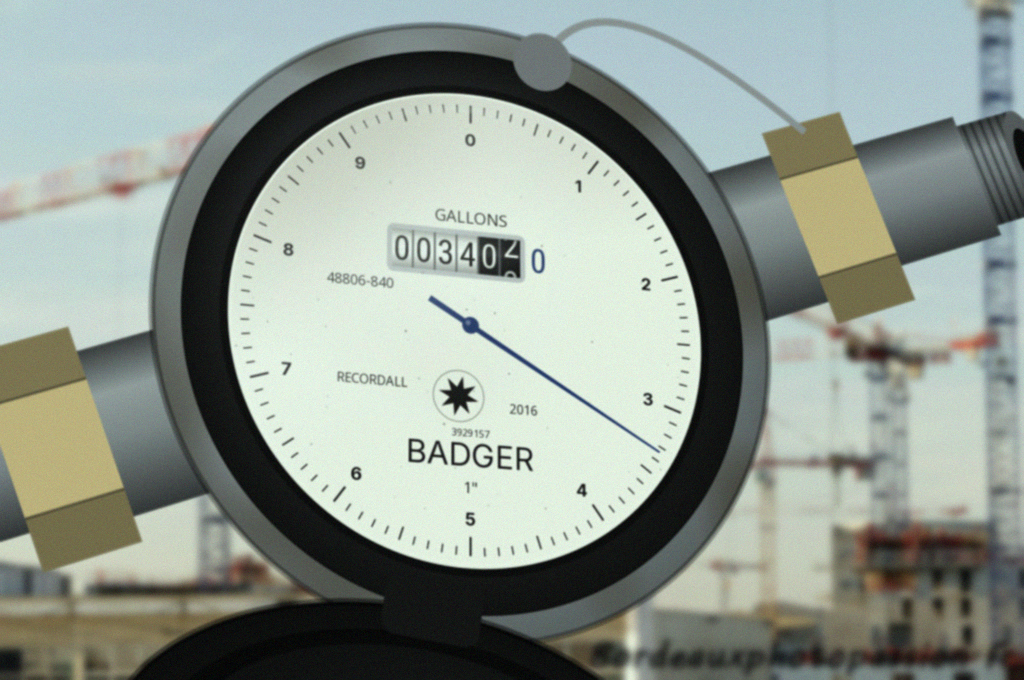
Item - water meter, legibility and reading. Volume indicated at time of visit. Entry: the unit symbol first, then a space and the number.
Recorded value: gal 34023.3
